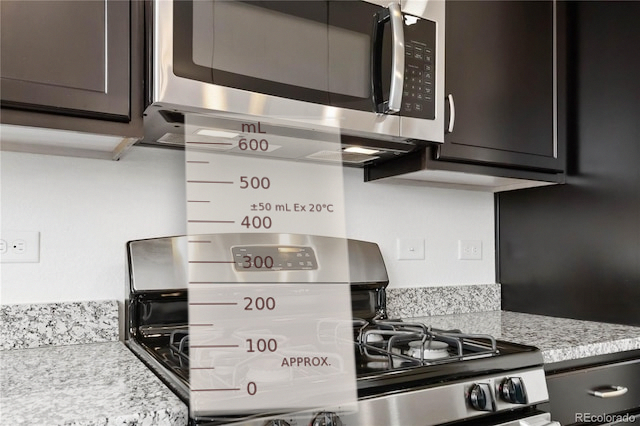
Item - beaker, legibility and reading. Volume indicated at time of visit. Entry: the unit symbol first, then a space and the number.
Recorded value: mL 250
